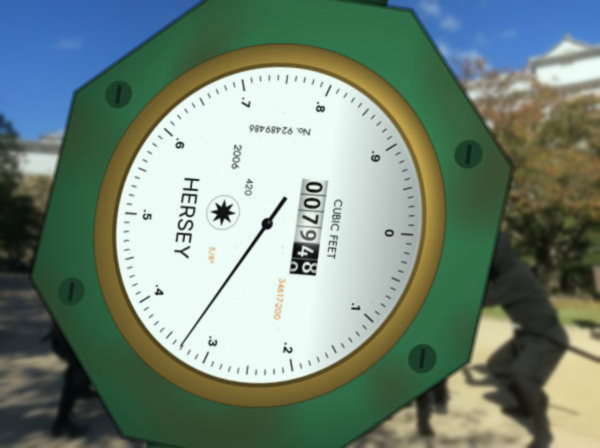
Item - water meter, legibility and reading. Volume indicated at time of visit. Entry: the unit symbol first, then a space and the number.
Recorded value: ft³ 7948.33
